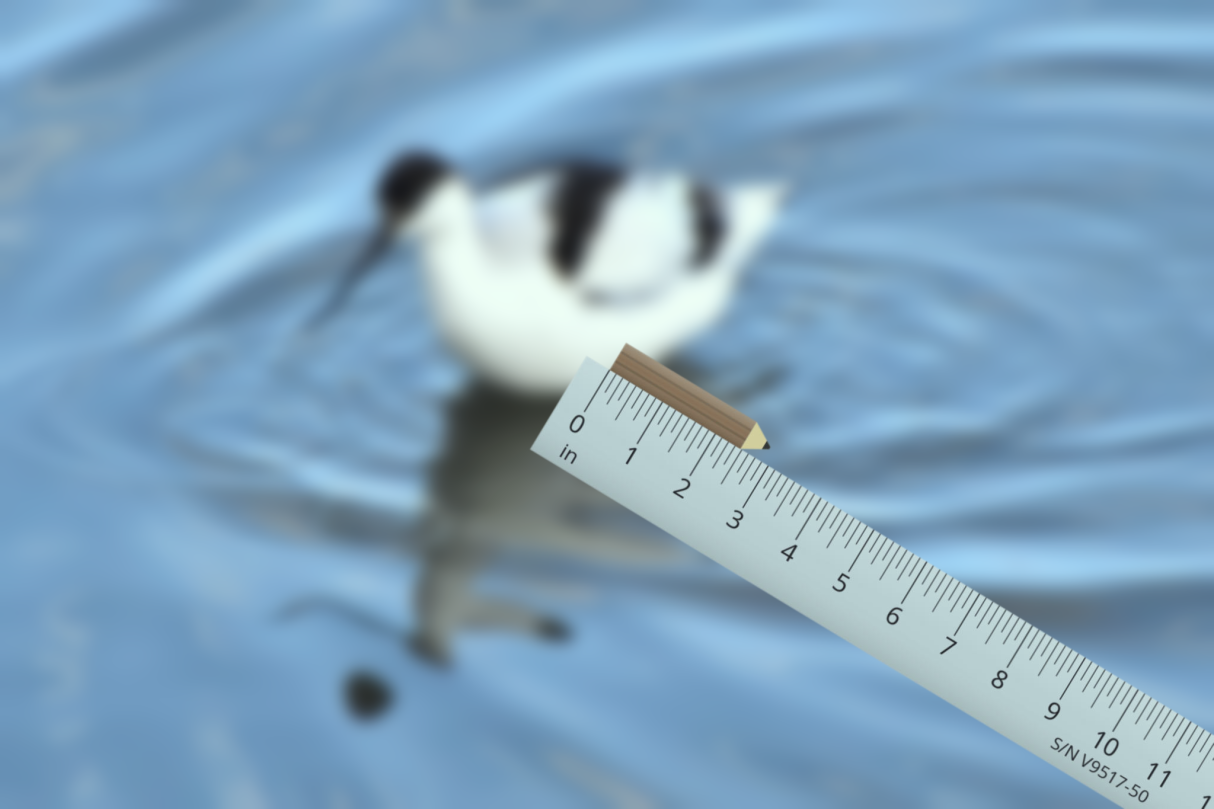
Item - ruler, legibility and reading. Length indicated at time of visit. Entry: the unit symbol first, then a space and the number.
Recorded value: in 2.875
